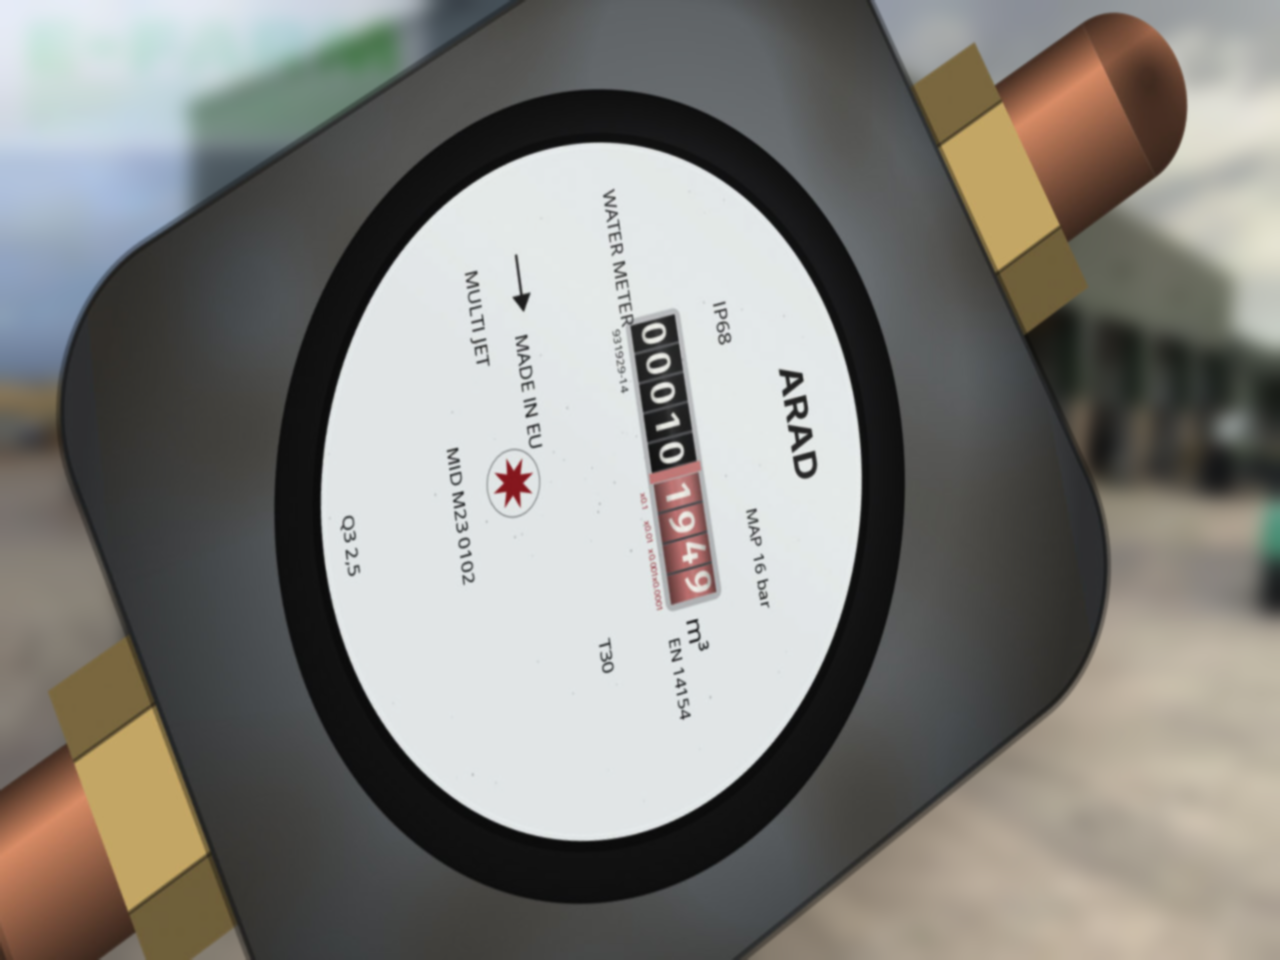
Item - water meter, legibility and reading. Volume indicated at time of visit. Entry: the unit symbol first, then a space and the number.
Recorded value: m³ 10.1949
